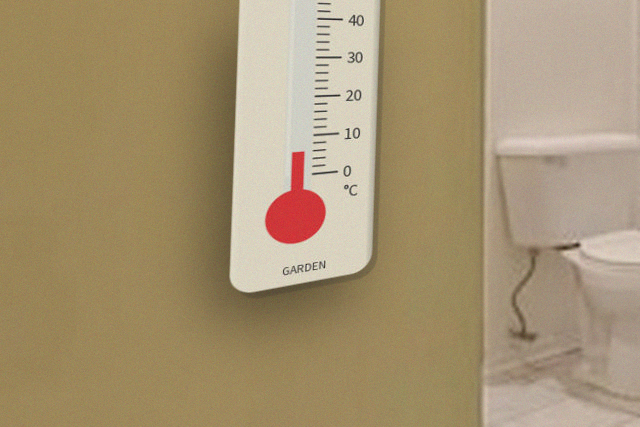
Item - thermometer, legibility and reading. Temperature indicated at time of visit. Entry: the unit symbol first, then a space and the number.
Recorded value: °C 6
